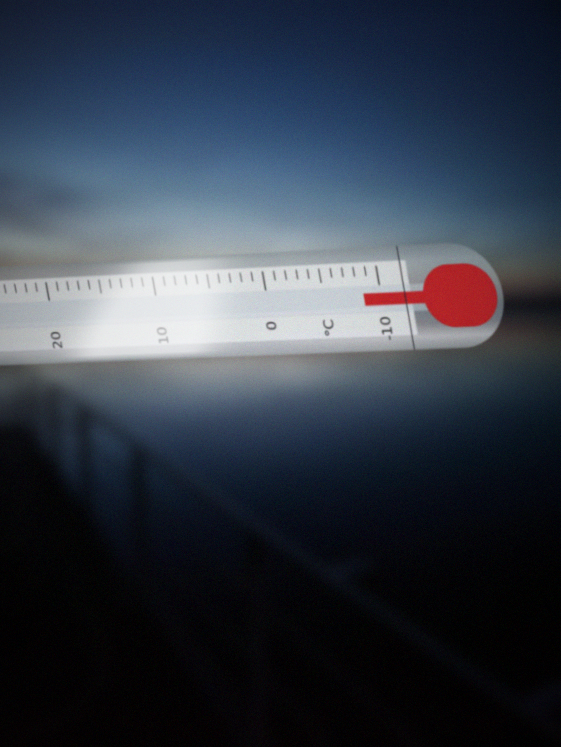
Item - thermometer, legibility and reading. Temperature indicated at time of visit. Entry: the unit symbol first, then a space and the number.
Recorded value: °C -8.5
